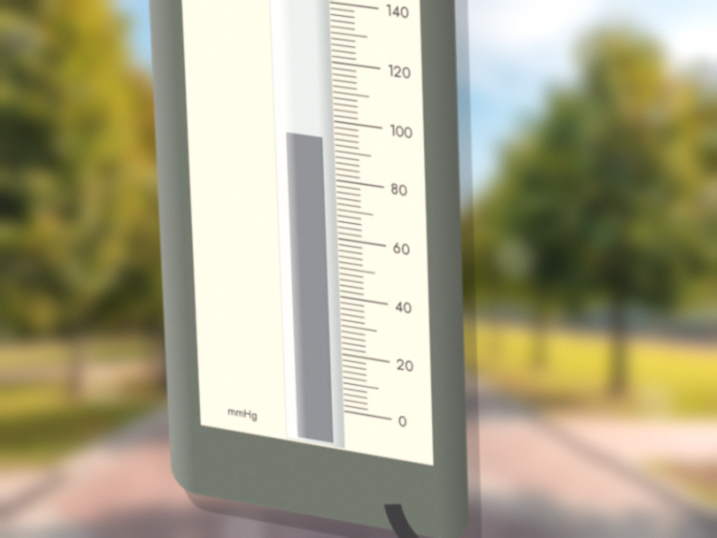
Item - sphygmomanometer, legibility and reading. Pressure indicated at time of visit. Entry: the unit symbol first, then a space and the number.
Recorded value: mmHg 94
